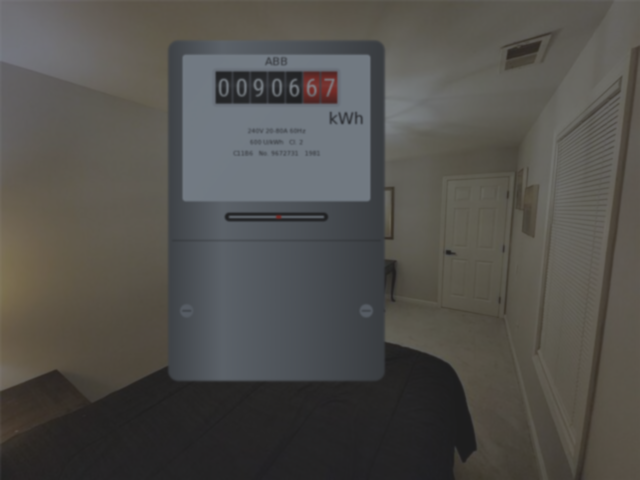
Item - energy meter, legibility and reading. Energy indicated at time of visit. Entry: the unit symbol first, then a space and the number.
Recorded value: kWh 906.67
